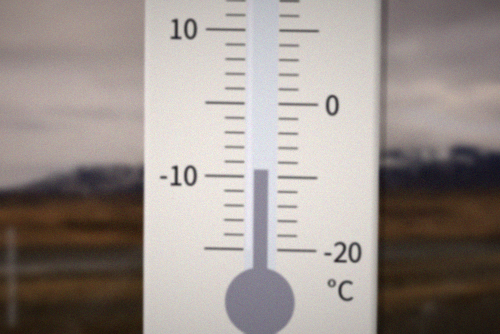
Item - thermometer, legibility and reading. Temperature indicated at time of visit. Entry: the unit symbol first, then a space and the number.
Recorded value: °C -9
